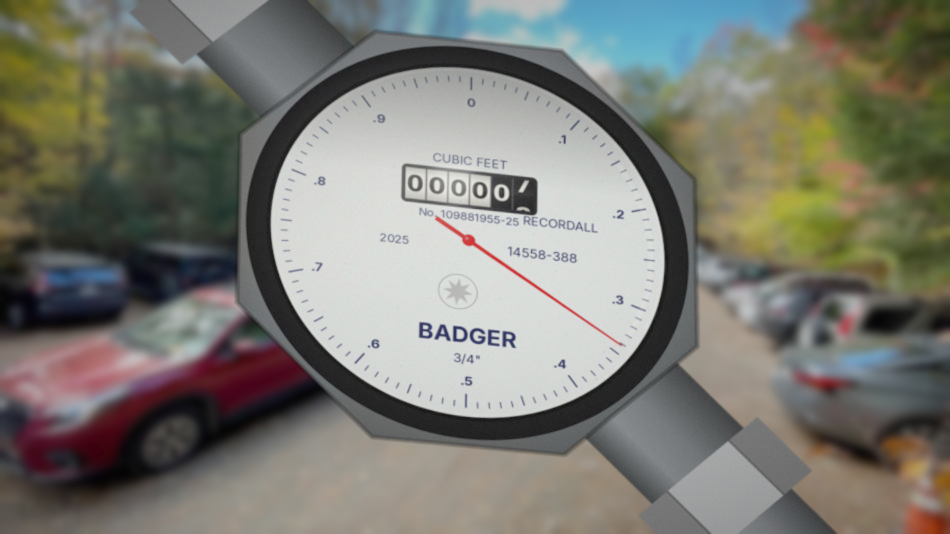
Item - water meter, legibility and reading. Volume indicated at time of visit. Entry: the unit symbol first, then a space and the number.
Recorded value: ft³ 7.34
